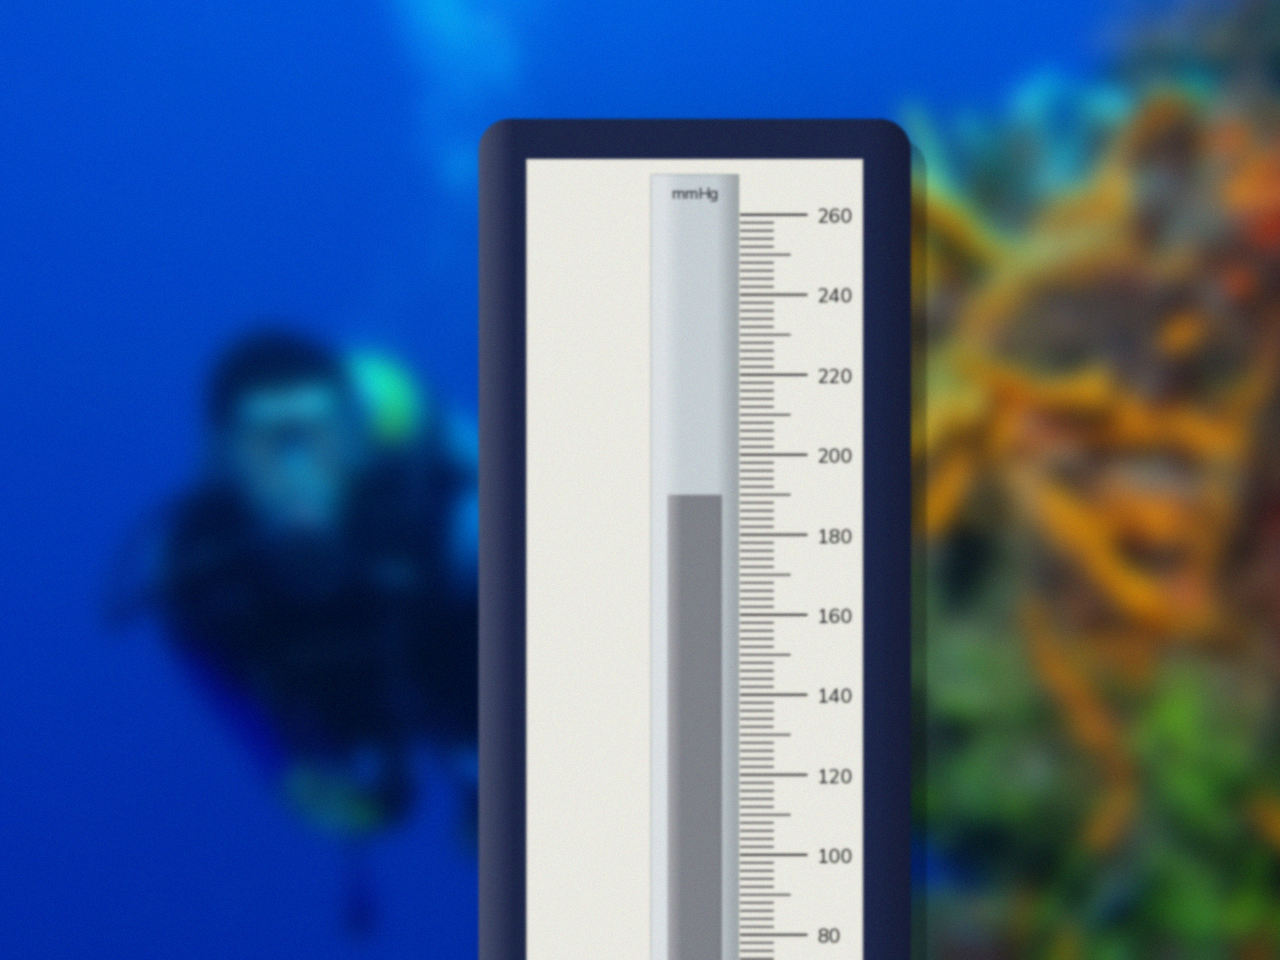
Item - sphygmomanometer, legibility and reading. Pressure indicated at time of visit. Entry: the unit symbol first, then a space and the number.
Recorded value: mmHg 190
